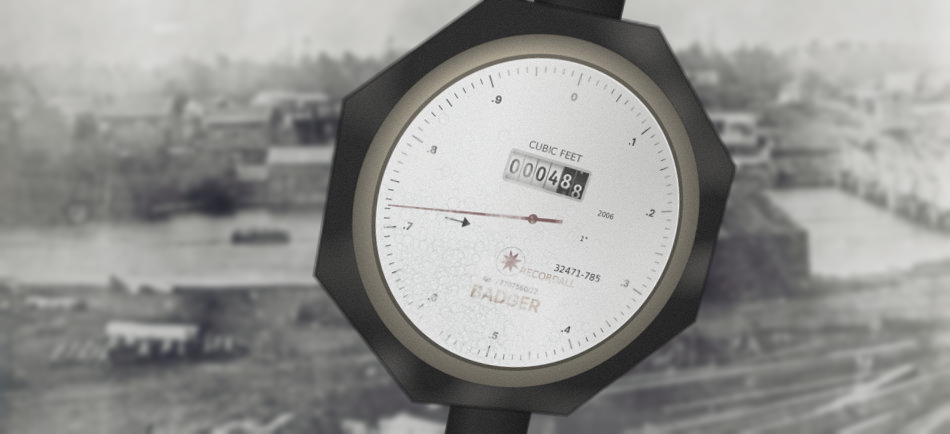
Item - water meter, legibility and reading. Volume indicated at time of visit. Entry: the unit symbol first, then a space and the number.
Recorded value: ft³ 487.72
